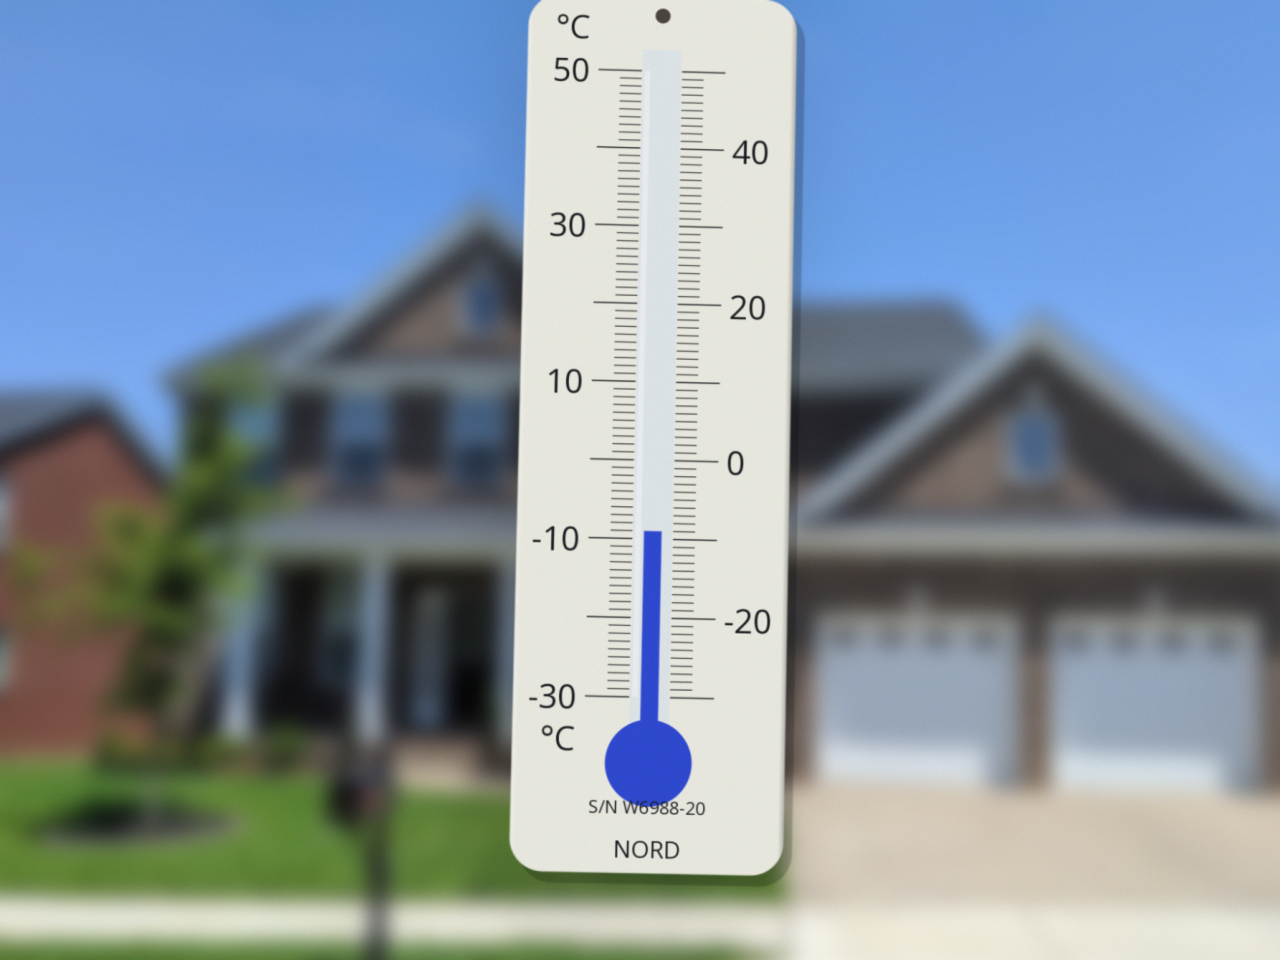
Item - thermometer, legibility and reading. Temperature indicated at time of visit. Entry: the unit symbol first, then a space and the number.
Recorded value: °C -9
